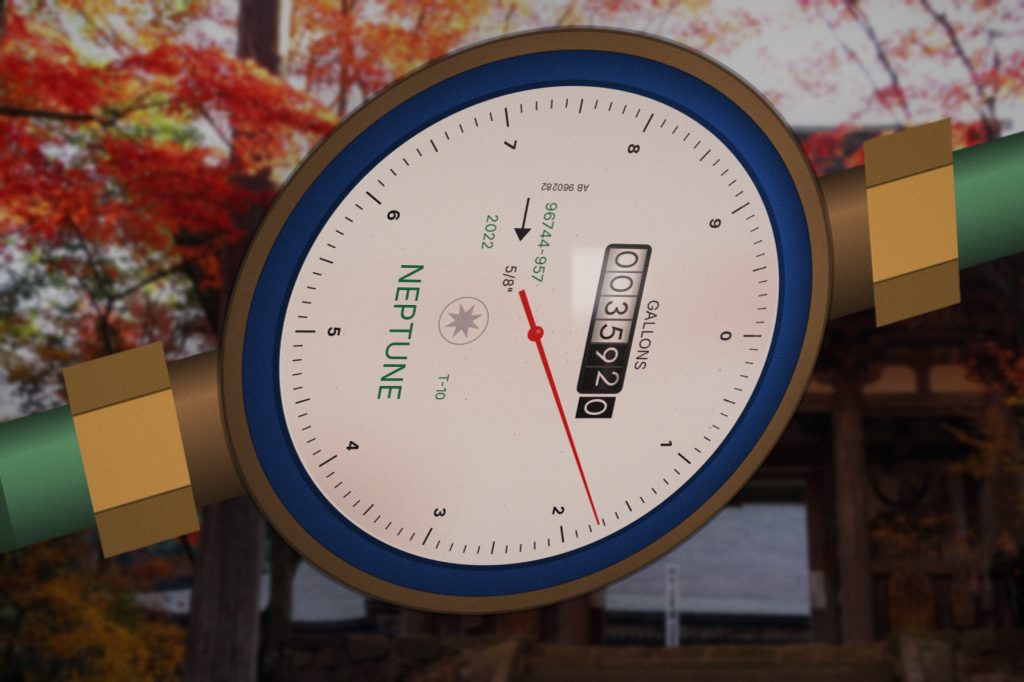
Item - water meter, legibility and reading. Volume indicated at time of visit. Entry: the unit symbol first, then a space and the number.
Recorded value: gal 35921.7
